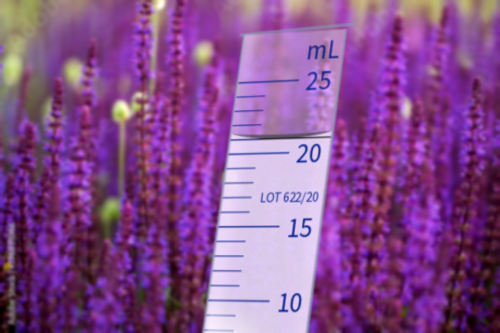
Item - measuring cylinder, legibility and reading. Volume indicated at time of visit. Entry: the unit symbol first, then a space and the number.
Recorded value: mL 21
